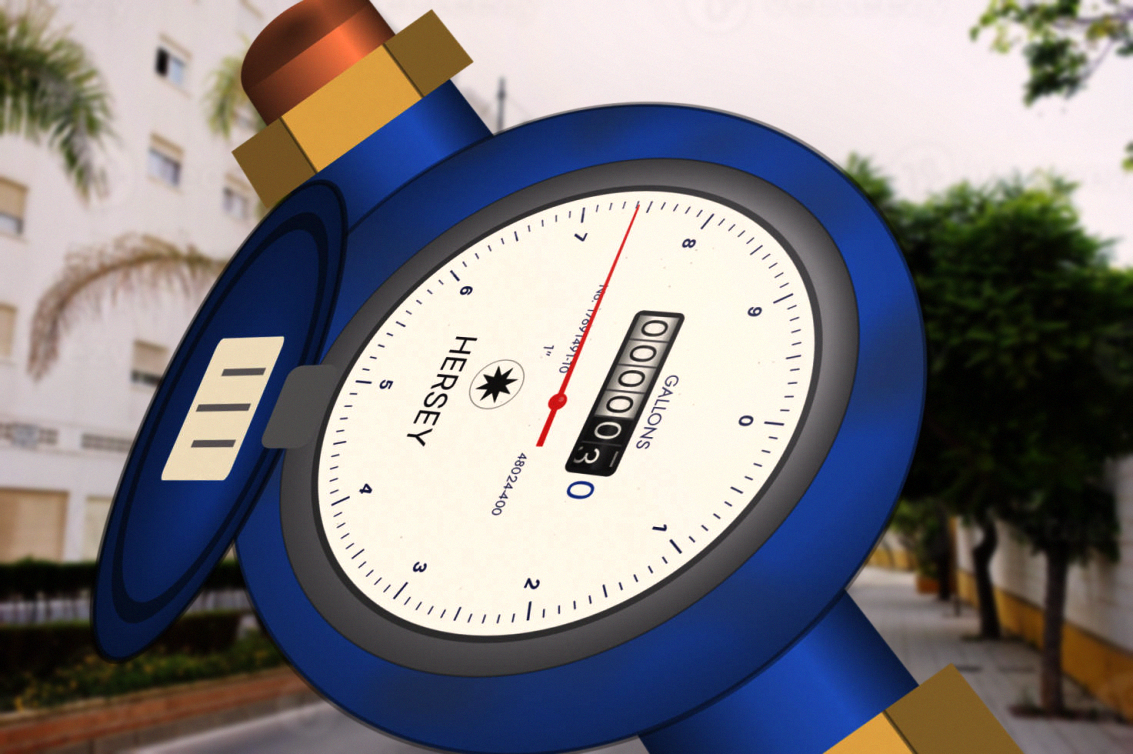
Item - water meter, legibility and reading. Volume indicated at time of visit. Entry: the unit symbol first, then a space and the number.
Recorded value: gal 27.4
